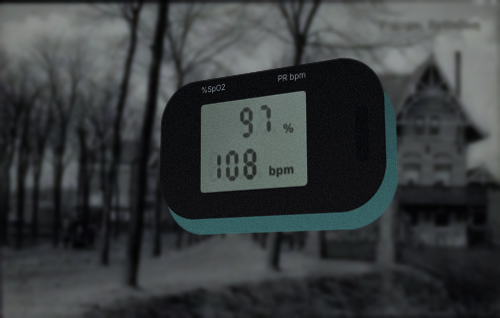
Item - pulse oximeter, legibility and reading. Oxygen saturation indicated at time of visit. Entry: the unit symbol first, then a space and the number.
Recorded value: % 97
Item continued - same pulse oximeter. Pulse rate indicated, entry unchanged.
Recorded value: bpm 108
